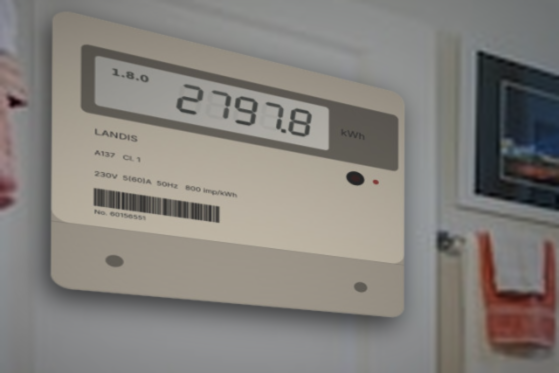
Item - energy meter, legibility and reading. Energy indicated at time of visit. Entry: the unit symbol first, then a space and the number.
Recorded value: kWh 2797.8
